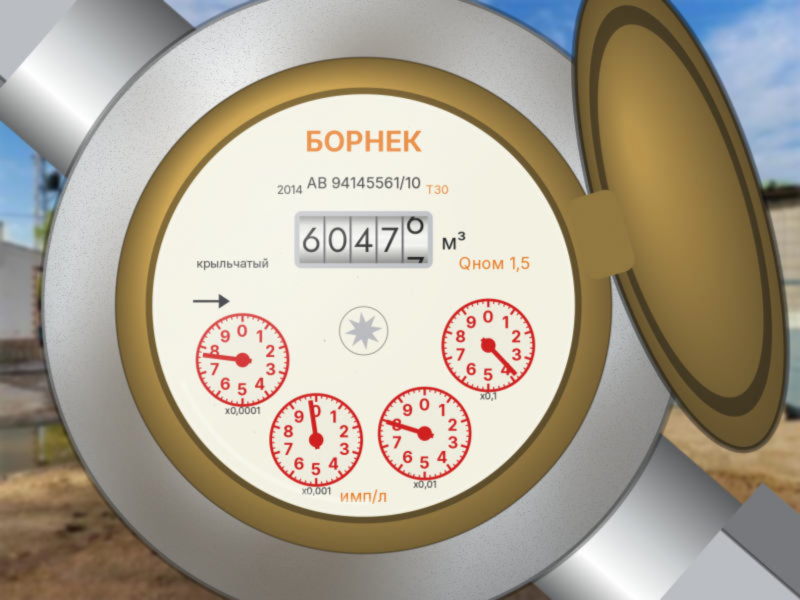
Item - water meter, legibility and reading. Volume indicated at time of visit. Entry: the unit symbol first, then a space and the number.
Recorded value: m³ 60476.3797
